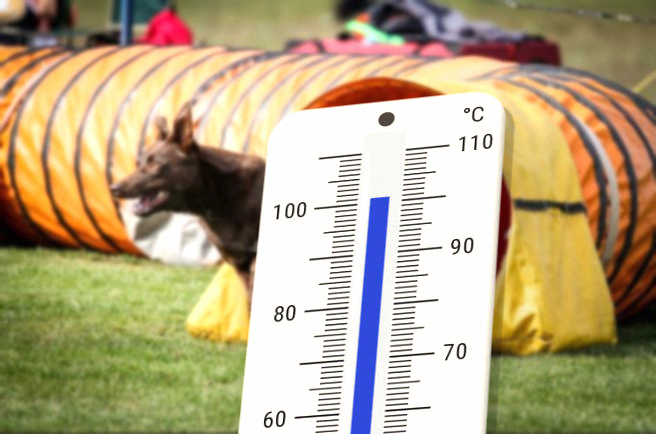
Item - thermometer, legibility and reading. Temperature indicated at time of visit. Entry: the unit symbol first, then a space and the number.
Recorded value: °C 101
